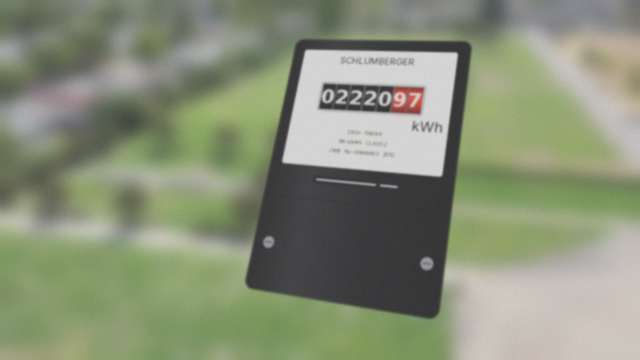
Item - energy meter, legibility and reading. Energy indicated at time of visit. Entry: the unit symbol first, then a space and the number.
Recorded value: kWh 2220.97
